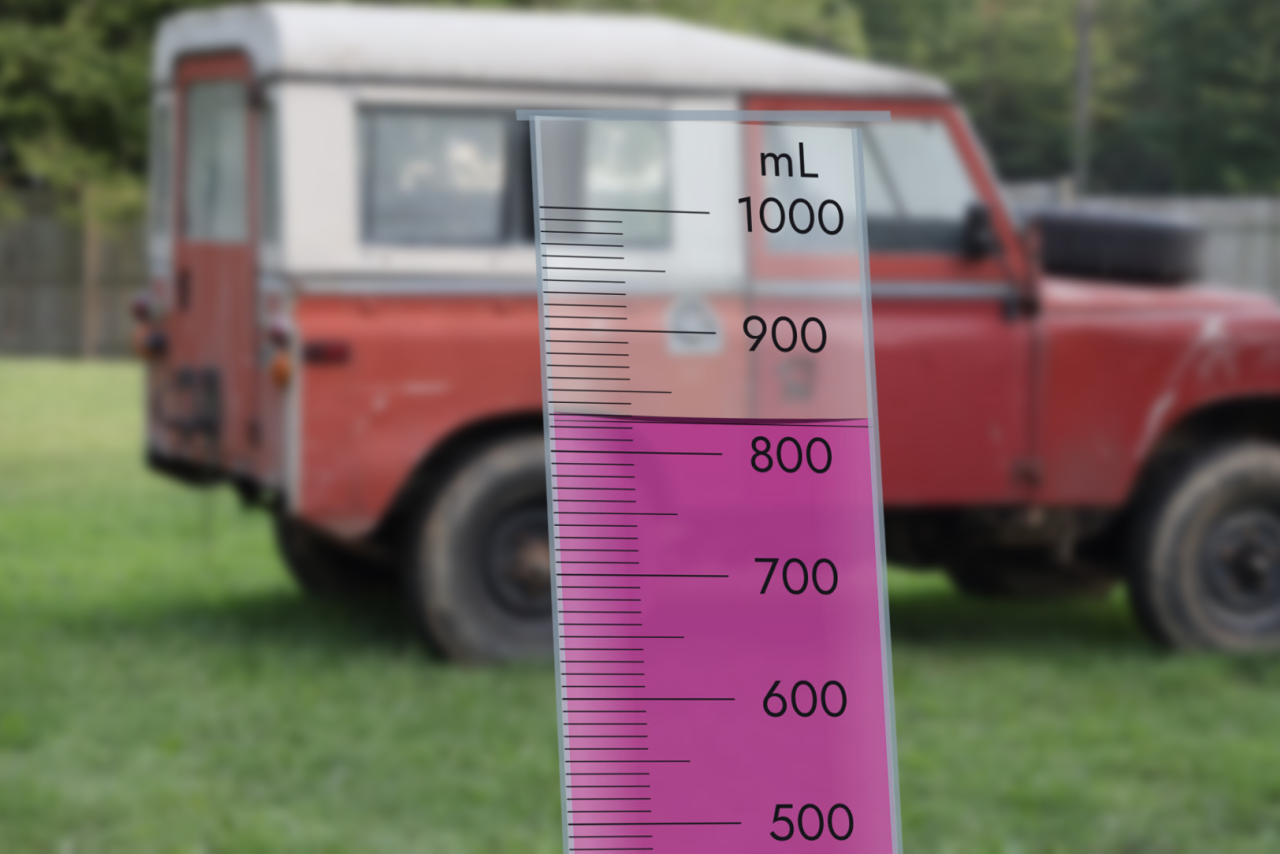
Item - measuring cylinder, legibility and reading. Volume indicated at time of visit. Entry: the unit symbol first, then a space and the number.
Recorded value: mL 825
